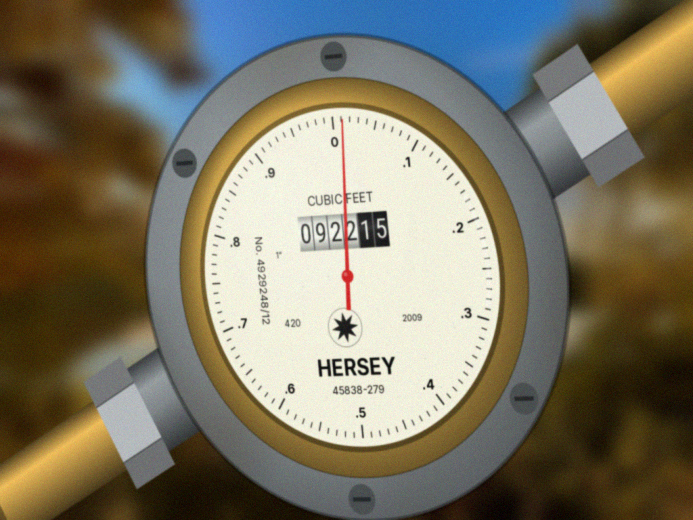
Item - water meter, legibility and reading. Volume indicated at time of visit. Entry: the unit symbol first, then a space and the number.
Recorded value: ft³ 92215.01
